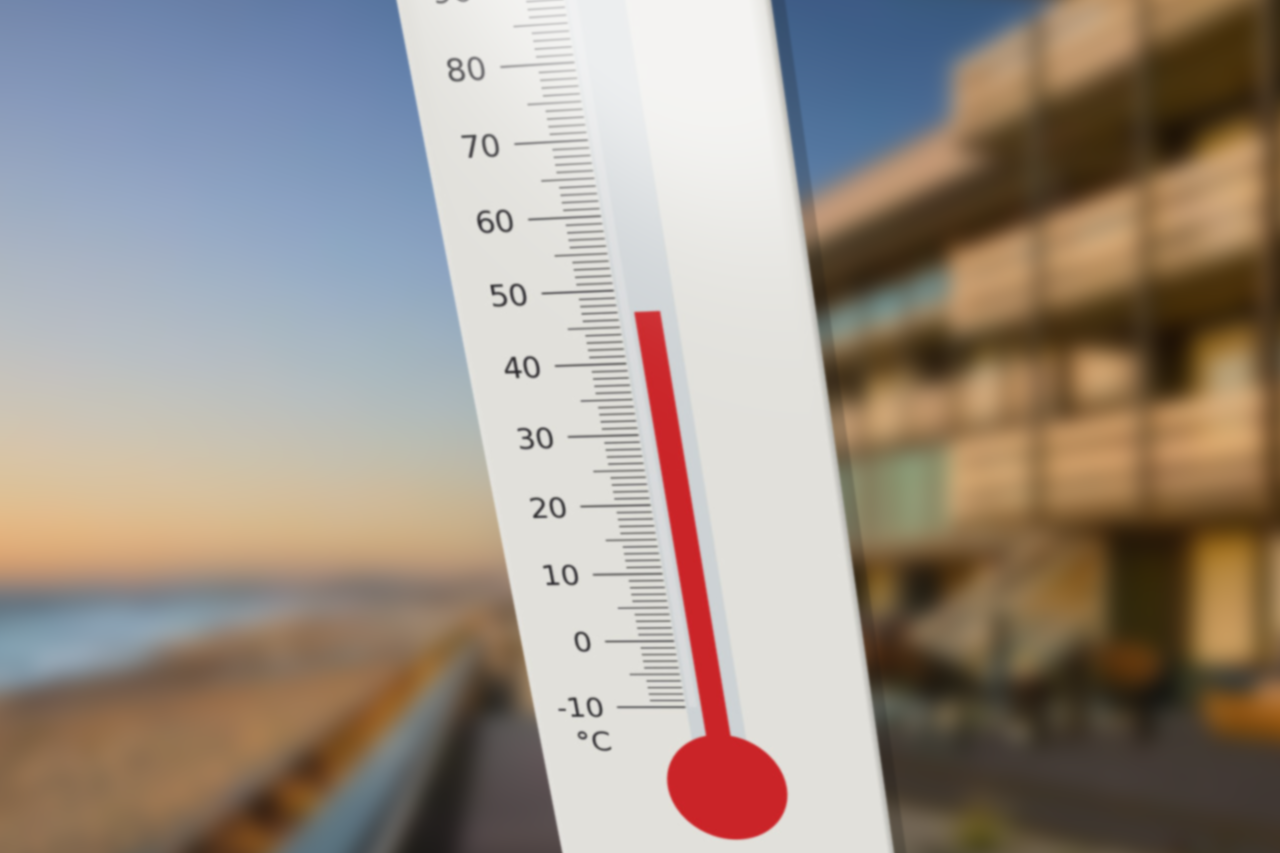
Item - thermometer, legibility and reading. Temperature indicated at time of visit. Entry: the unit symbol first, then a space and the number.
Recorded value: °C 47
